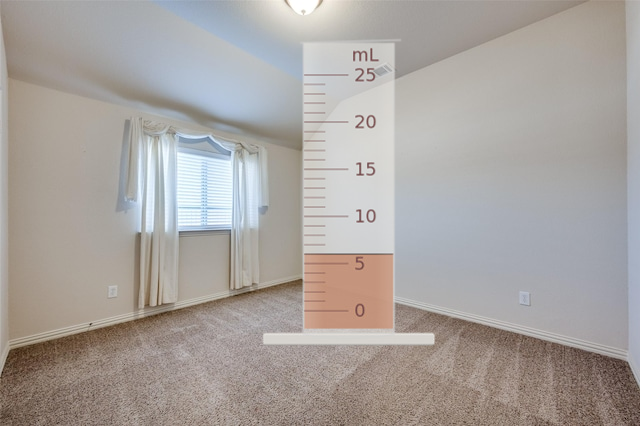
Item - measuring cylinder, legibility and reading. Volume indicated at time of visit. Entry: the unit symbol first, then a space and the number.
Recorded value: mL 6
